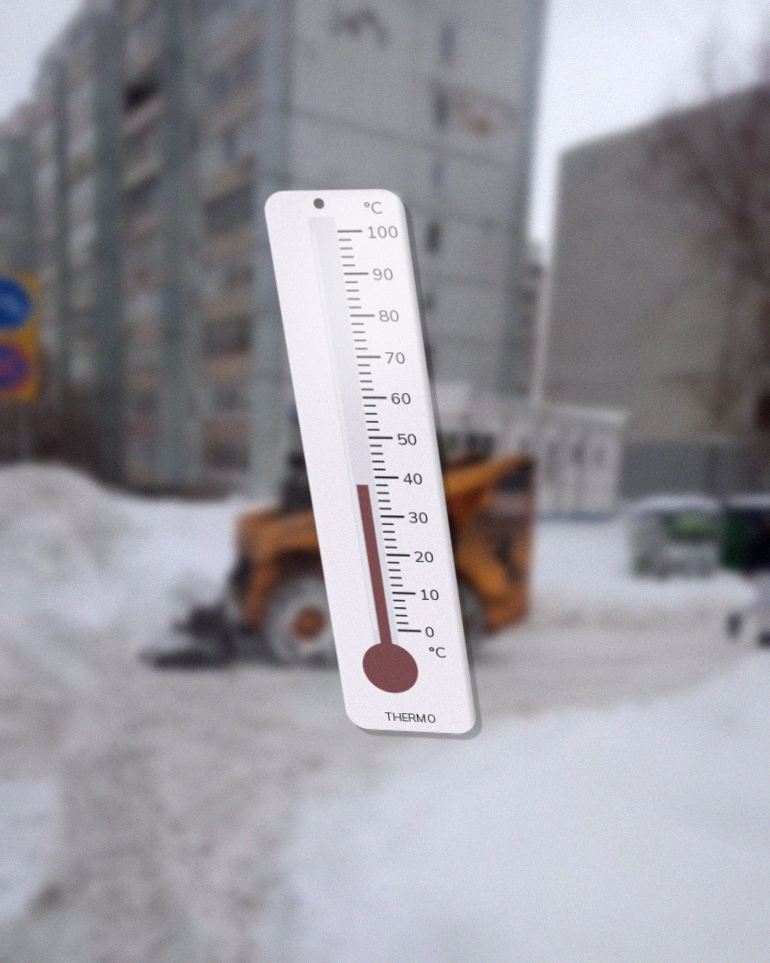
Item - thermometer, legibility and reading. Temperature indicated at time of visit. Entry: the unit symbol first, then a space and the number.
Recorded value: °C 38
